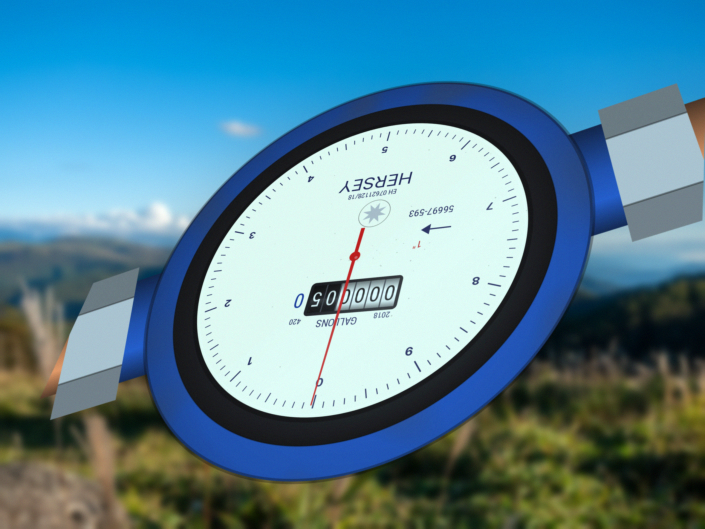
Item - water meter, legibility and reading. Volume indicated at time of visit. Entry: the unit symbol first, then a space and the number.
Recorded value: gal 50.0
